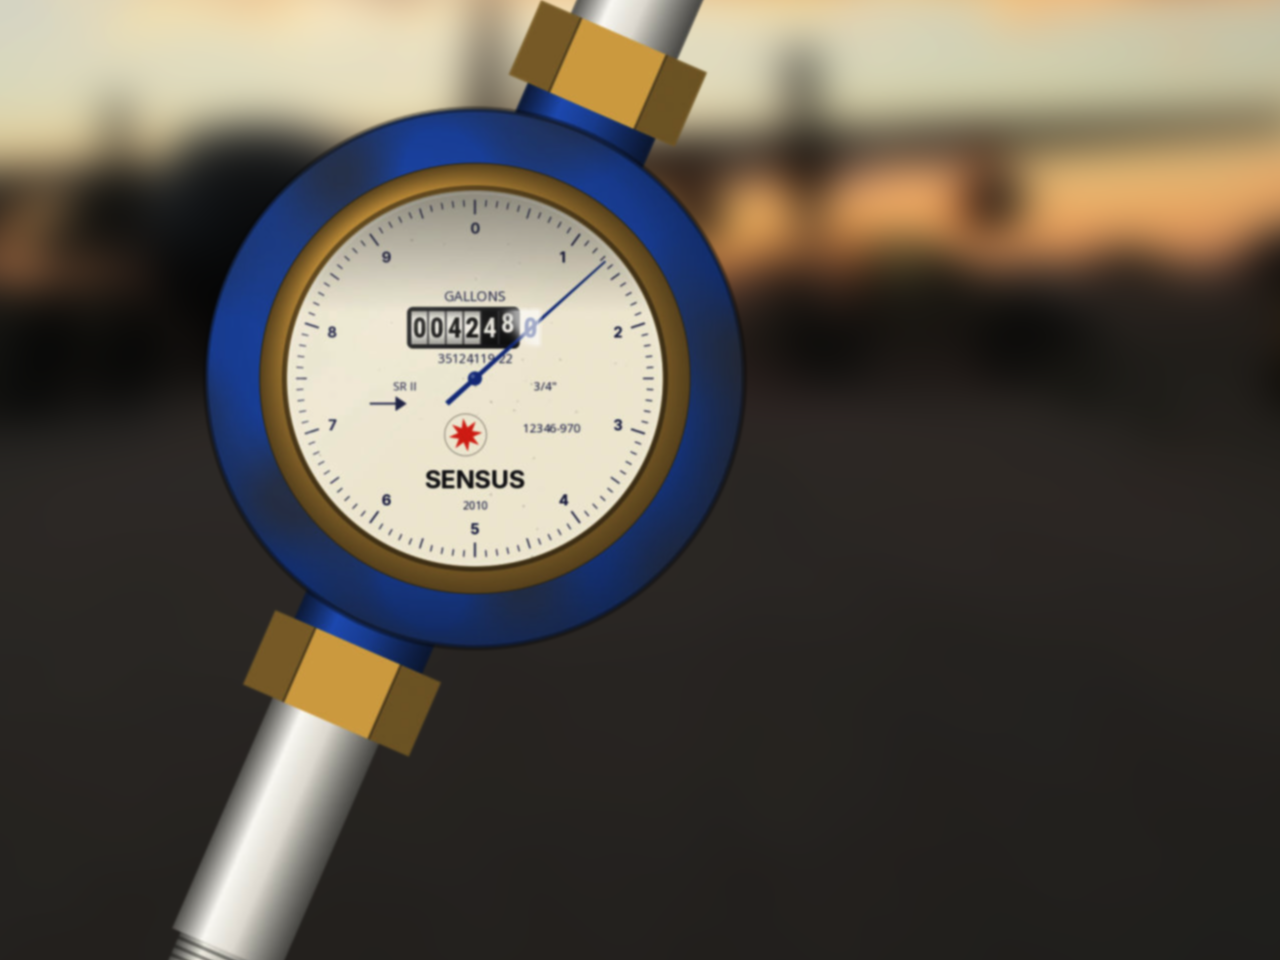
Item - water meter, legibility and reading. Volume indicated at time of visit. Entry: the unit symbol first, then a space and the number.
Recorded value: gal 42481.3
